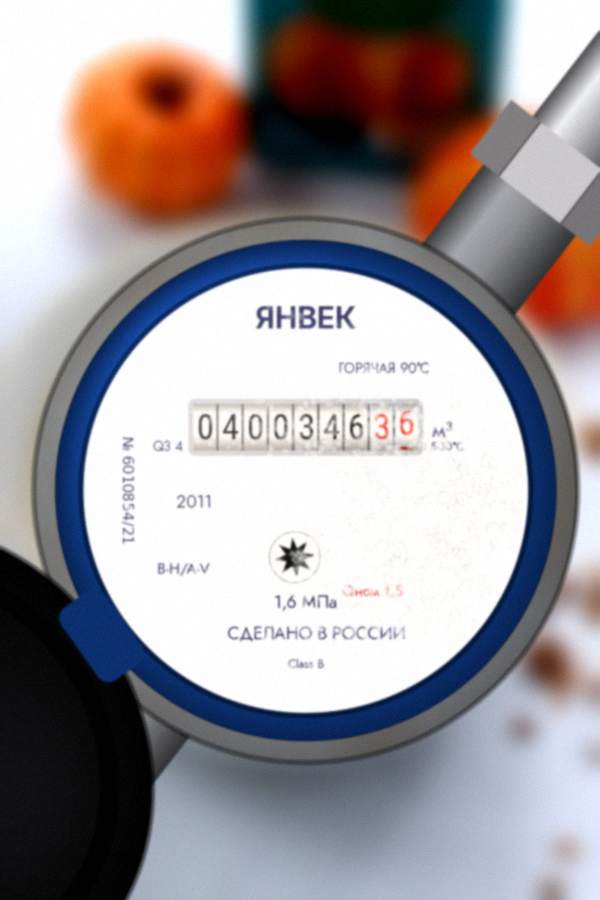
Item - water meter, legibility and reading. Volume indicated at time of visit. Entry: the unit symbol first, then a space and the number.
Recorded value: m³ 400346.36
